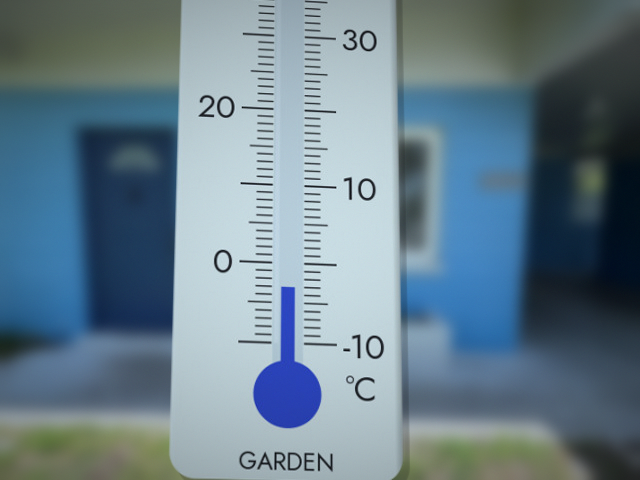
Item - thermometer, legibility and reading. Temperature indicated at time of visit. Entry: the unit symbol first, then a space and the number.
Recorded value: °C -3
